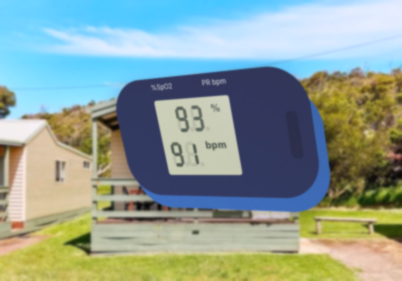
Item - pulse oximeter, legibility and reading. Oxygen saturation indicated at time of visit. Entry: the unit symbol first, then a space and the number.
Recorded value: % 93
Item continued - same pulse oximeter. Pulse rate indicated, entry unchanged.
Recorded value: bpm 91
